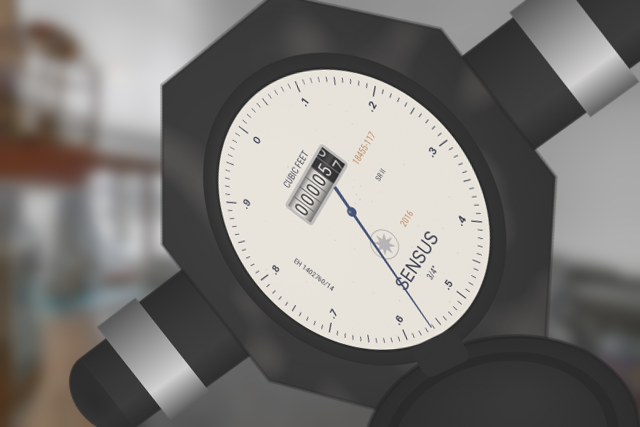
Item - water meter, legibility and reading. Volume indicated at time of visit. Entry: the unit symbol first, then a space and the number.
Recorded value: ft³ 56.56
